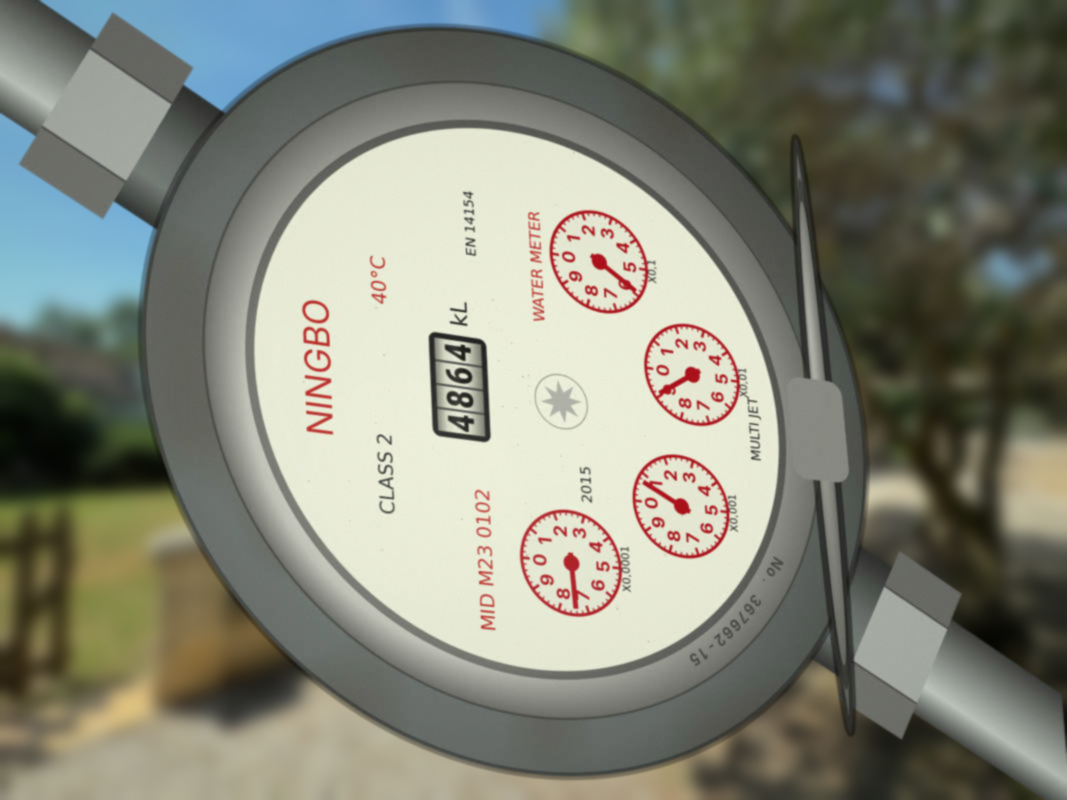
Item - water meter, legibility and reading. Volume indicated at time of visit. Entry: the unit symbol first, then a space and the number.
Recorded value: kL 4864.5907
